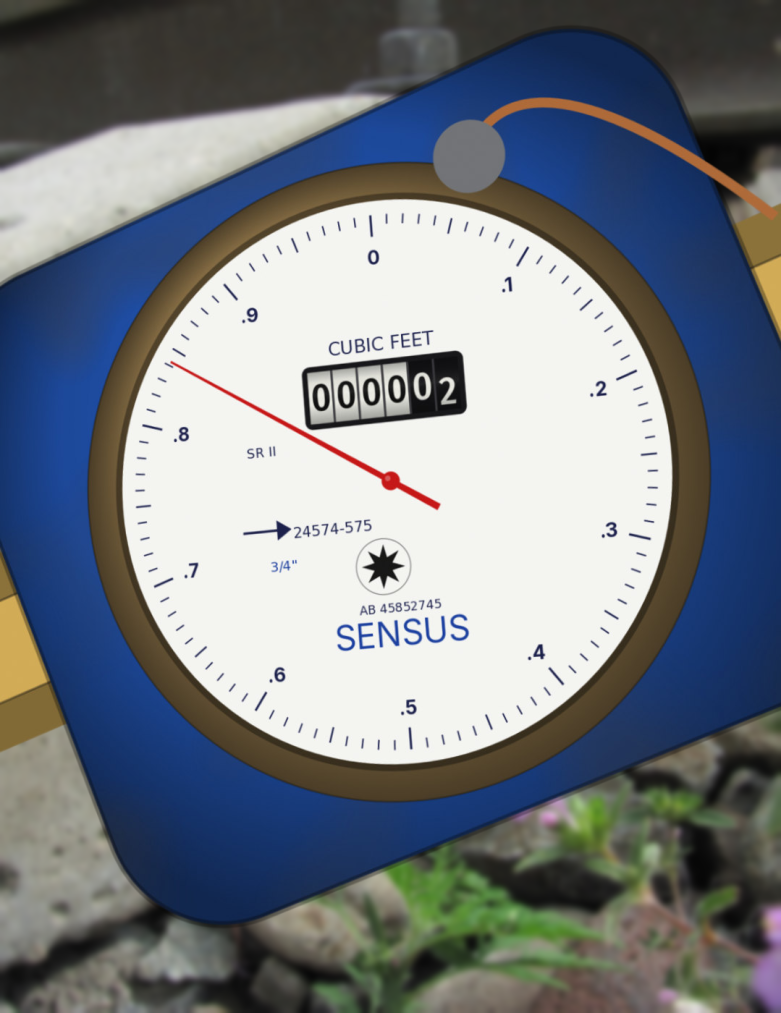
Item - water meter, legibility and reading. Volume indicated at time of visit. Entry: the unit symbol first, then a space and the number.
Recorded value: ft³ 1.84
